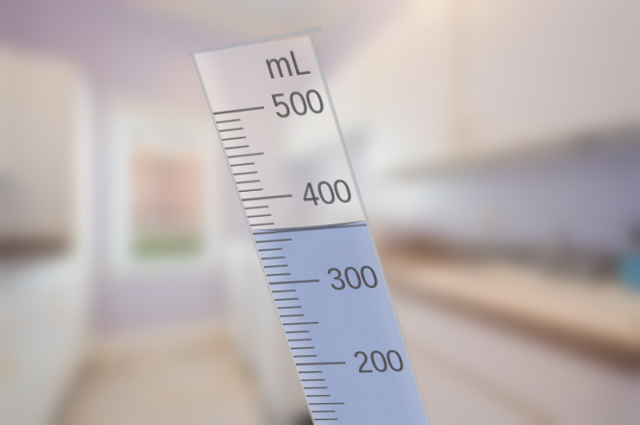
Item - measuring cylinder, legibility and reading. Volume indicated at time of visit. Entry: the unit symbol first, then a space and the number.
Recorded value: mL 360
